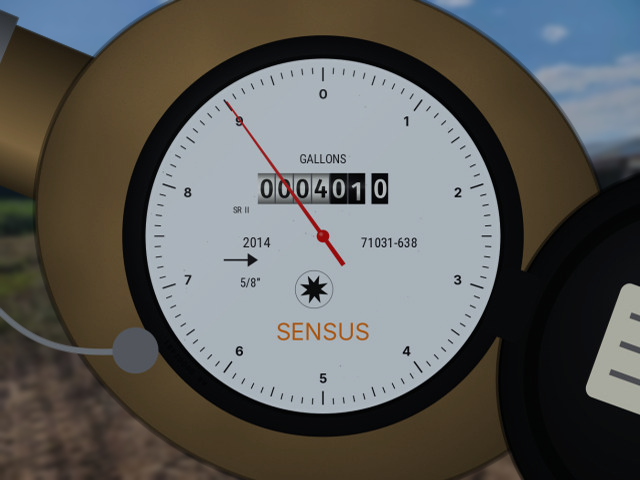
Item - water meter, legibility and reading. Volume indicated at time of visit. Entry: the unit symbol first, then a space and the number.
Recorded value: gal 4009.0
